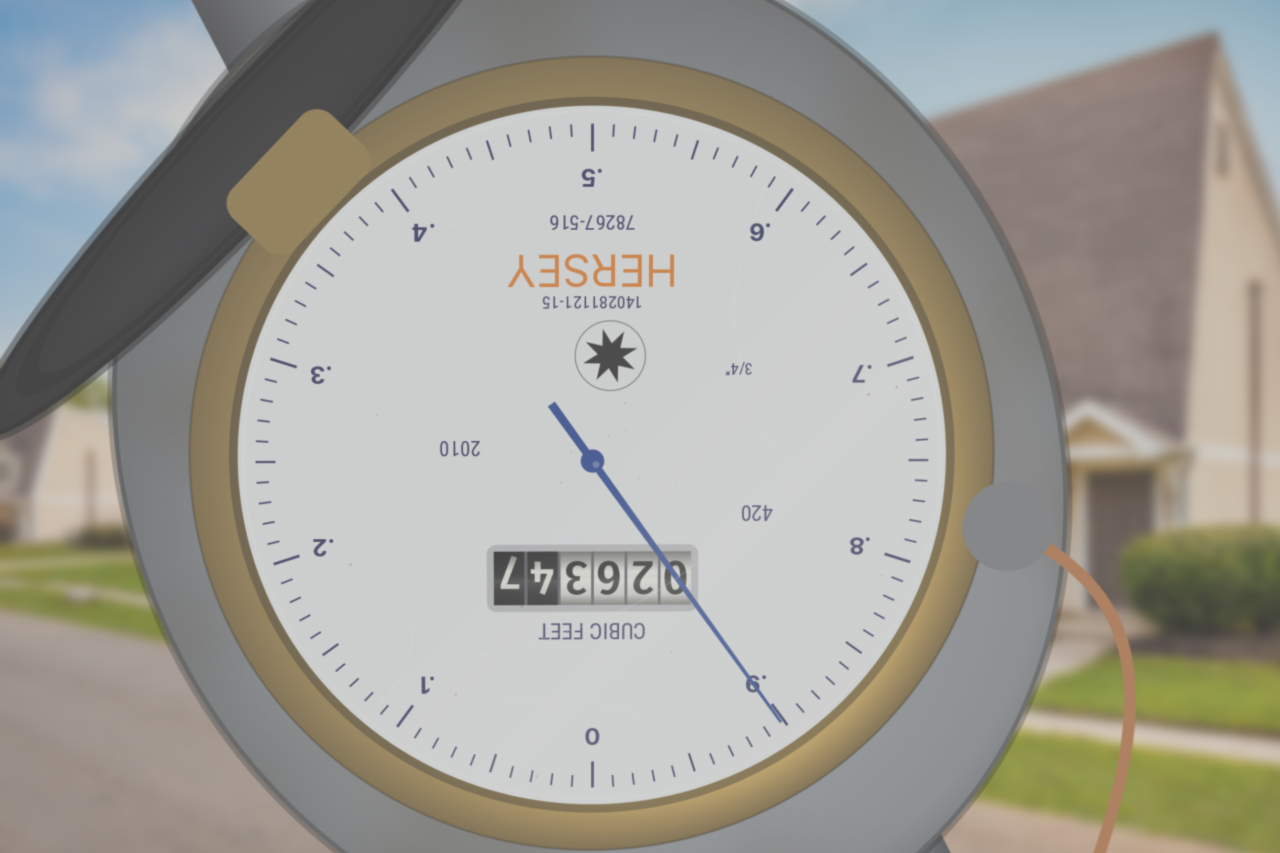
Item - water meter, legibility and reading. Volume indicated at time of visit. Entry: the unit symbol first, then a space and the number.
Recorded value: ft³ 26346.90
